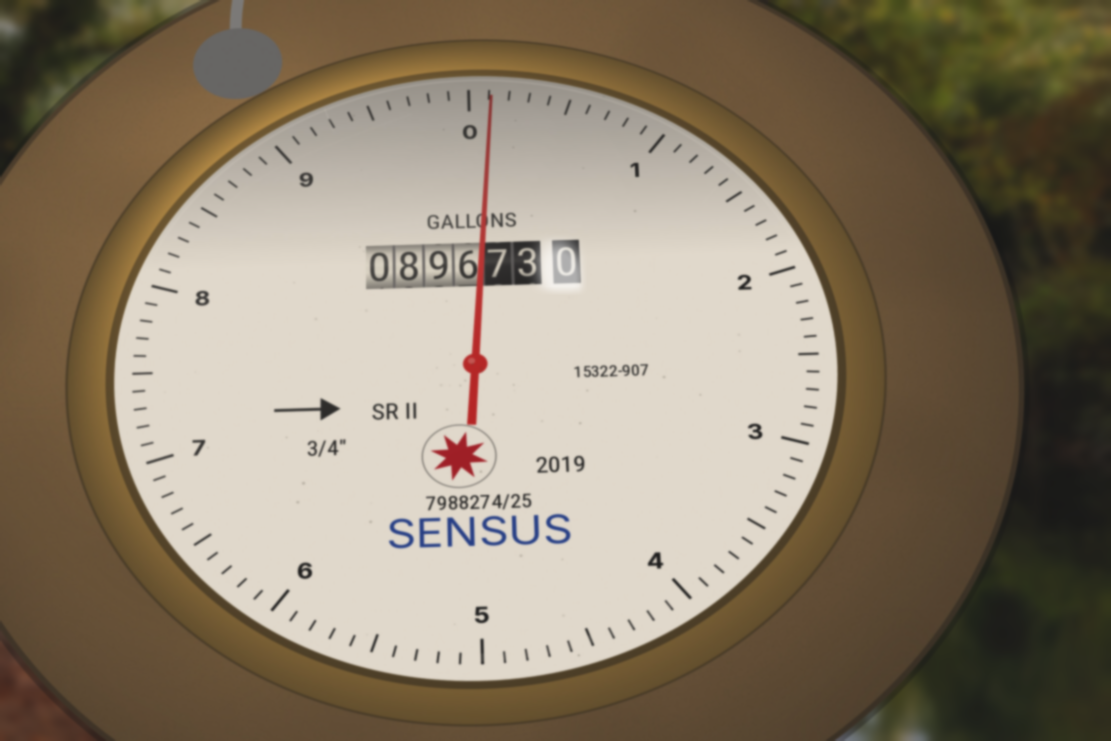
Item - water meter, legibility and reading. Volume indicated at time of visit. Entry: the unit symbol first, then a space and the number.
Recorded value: gal 896730.1
